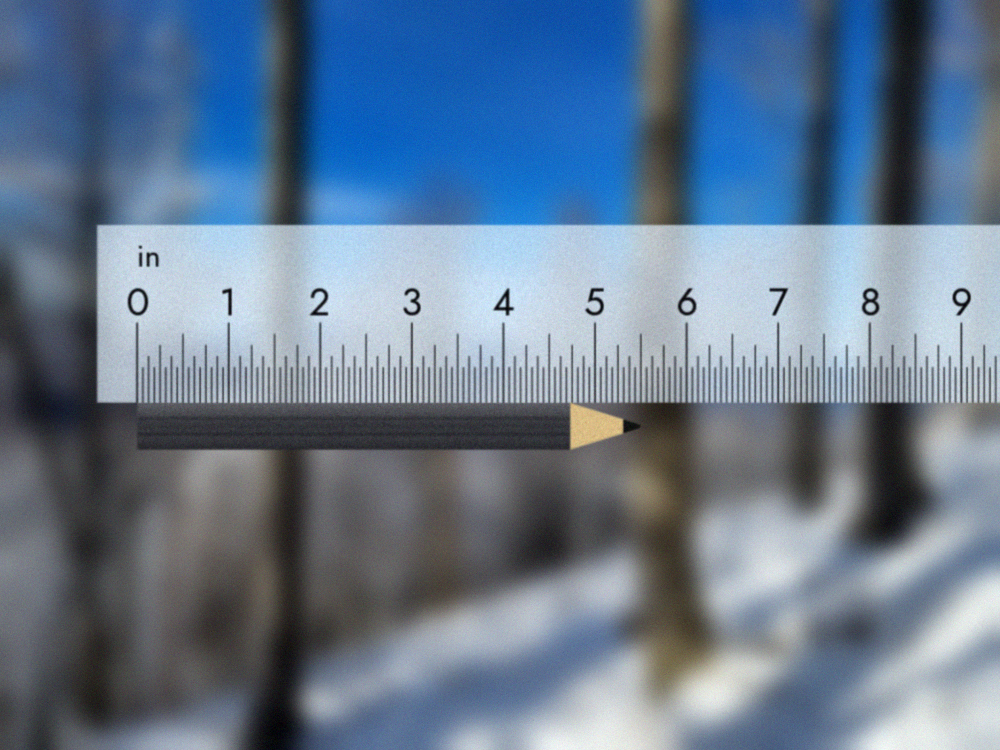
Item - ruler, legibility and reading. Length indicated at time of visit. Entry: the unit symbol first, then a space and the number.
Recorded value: in 5.5
